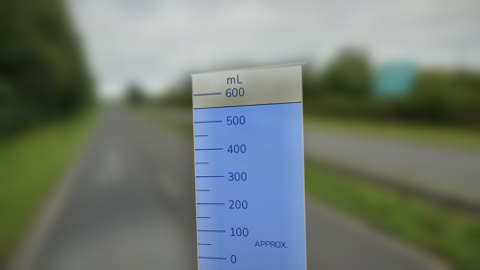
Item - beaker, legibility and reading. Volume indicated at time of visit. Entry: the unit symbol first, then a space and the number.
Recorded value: mL 550
